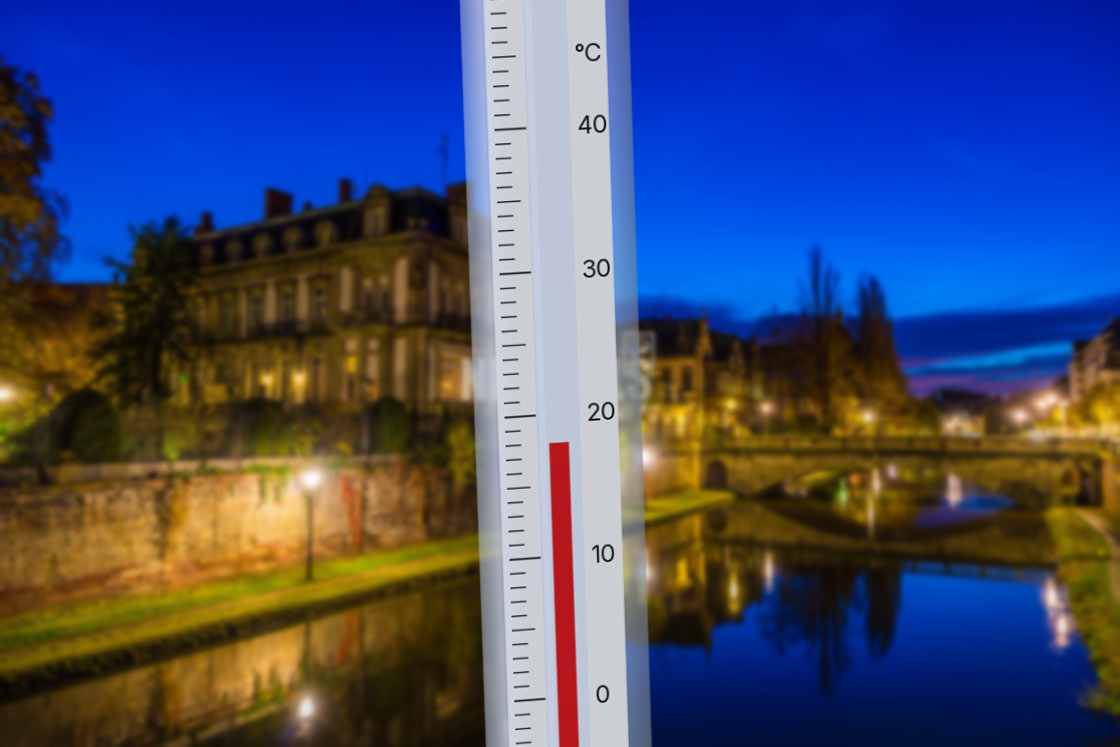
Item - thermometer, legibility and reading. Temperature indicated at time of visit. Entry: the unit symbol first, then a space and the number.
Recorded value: °C 18
